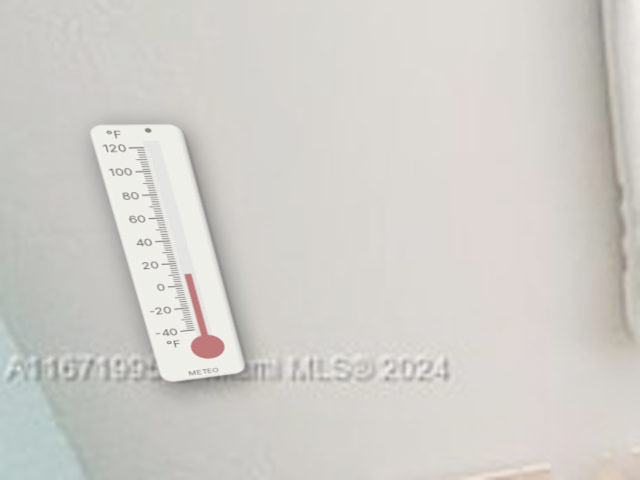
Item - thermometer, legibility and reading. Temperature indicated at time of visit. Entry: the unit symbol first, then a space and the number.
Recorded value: °F 10
